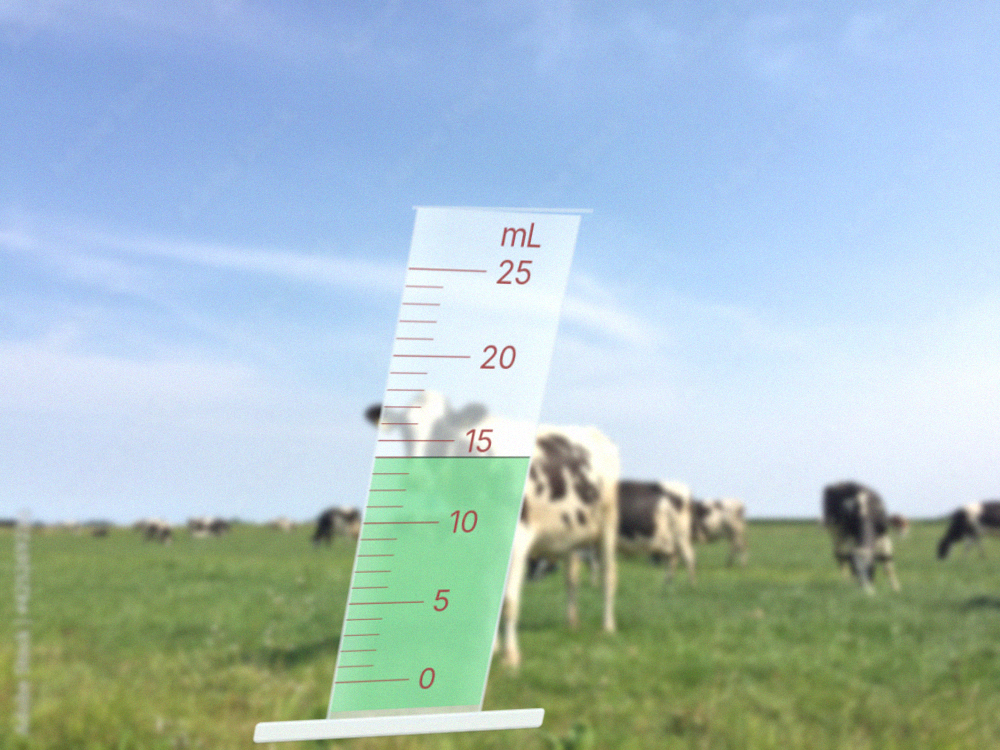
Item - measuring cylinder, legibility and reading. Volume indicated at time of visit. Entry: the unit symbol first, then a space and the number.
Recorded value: mL 14
